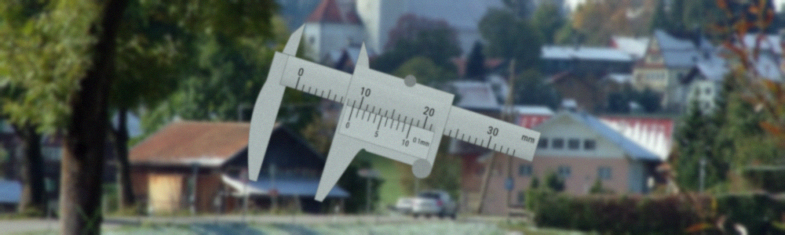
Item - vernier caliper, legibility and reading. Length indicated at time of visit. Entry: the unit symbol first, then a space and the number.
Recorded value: mm 9.0
